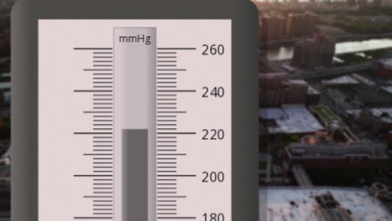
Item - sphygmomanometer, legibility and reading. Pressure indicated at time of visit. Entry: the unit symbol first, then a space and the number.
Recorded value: mmHg 222
